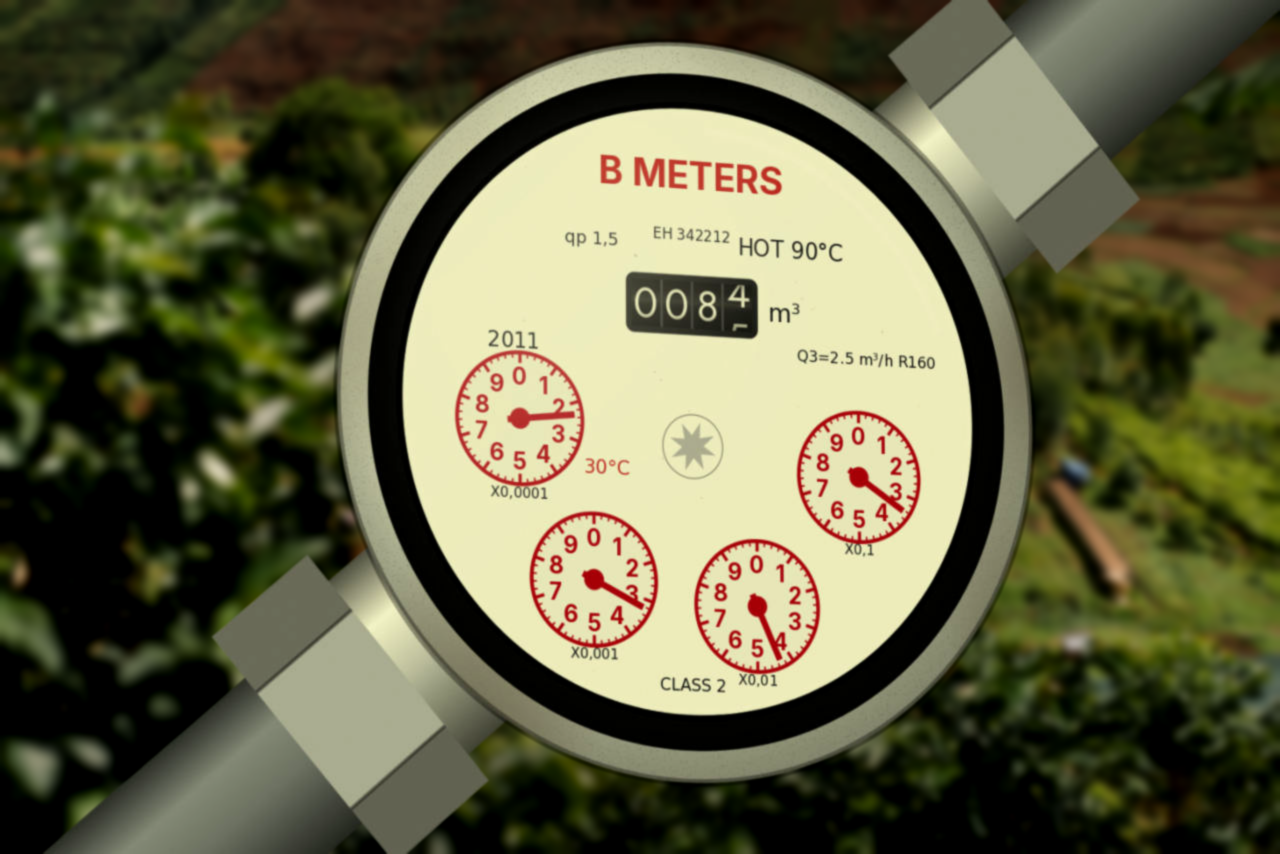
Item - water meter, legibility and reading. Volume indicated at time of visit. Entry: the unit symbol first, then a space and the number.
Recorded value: m³ 84.3432
